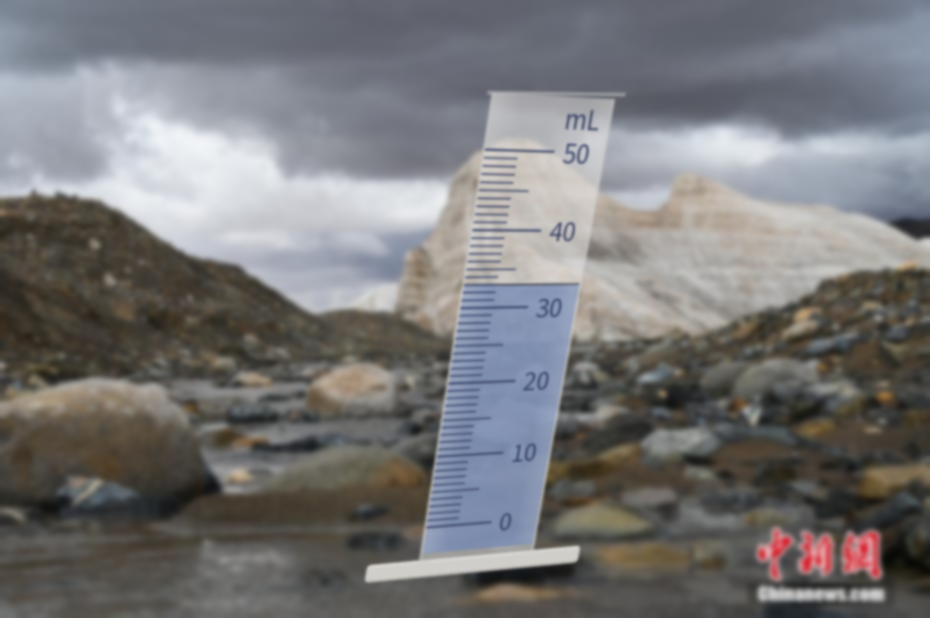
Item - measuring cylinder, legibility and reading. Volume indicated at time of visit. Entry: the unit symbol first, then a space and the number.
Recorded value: mL 33
